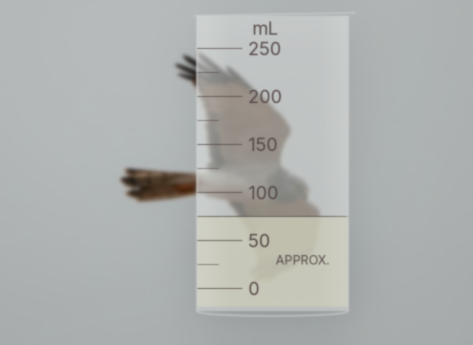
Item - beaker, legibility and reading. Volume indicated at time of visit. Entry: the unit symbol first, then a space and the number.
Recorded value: mL 75
